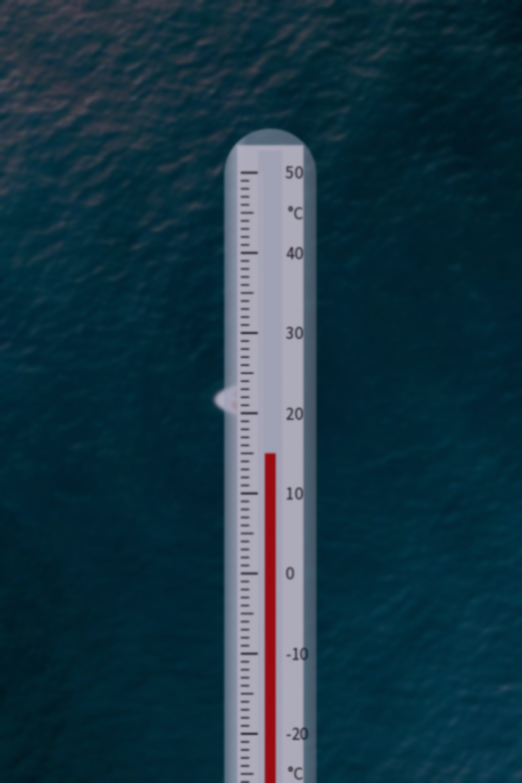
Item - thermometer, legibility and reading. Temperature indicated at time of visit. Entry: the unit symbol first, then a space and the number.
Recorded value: °C 15
